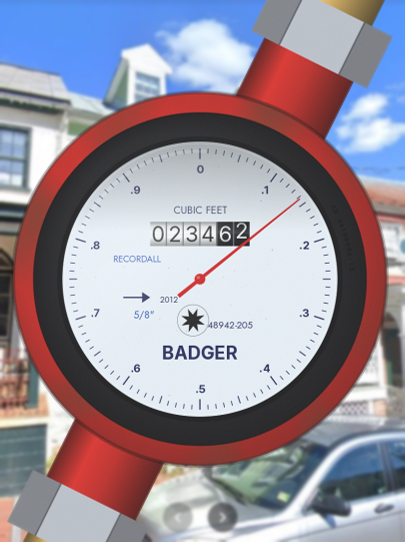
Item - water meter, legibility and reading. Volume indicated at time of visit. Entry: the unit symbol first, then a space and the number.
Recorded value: ft³ 23462.14
